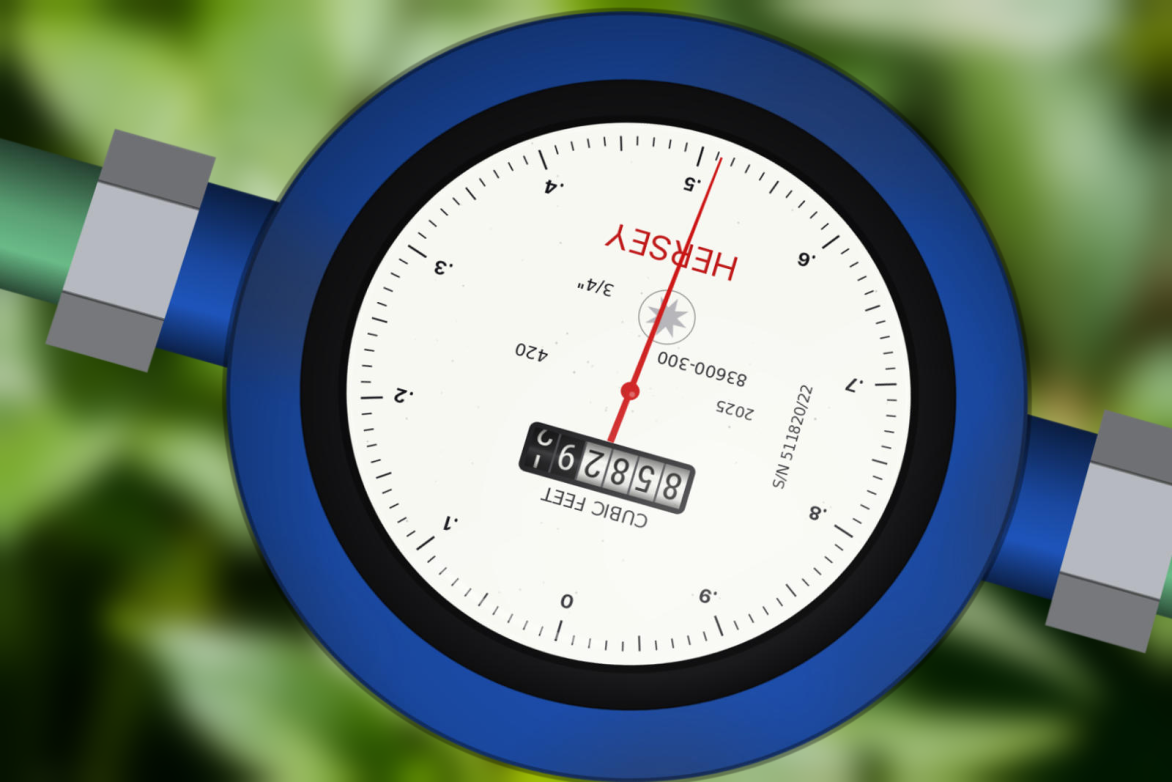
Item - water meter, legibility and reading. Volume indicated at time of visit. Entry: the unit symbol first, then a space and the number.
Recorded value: ft³ 858291.51
